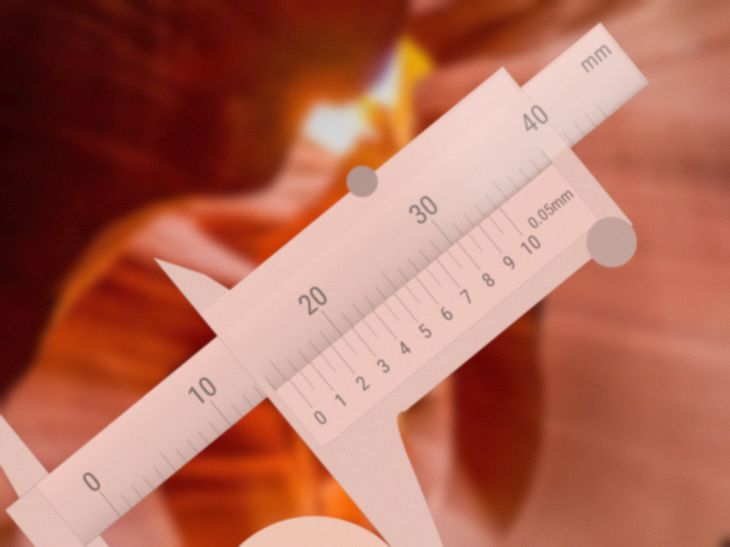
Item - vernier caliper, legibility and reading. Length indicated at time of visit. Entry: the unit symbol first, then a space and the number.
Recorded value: mm 15.2
